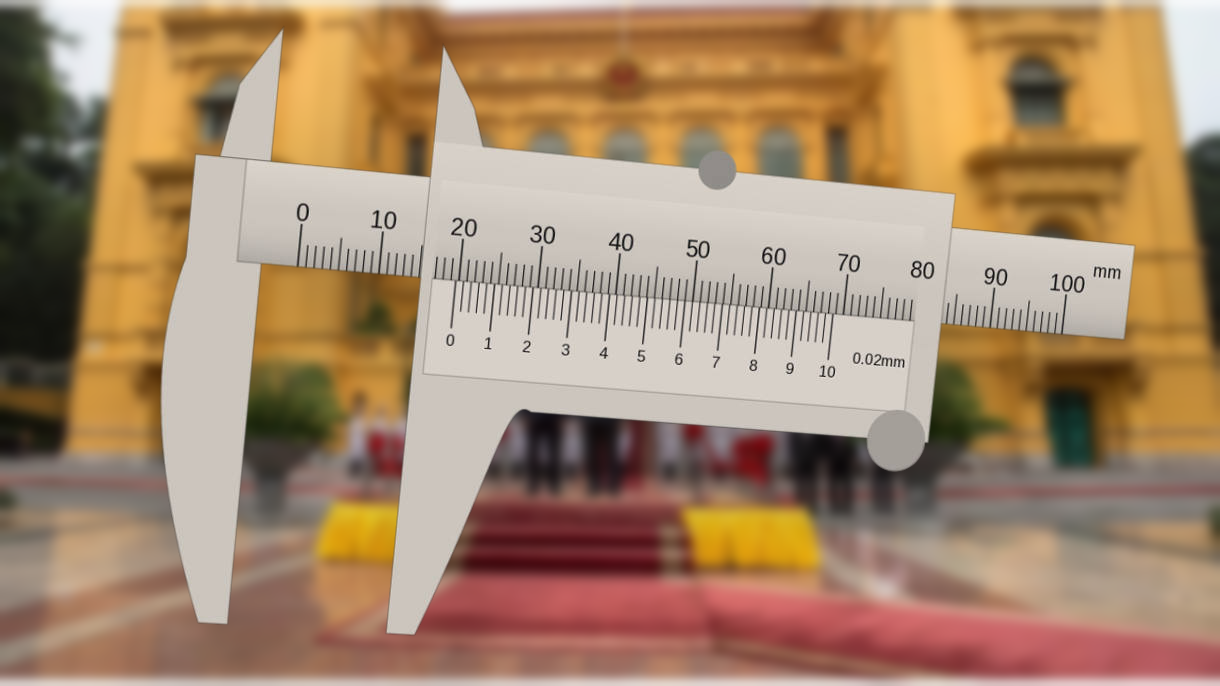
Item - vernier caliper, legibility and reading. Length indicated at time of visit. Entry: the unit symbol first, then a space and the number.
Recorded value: mm 19.6
